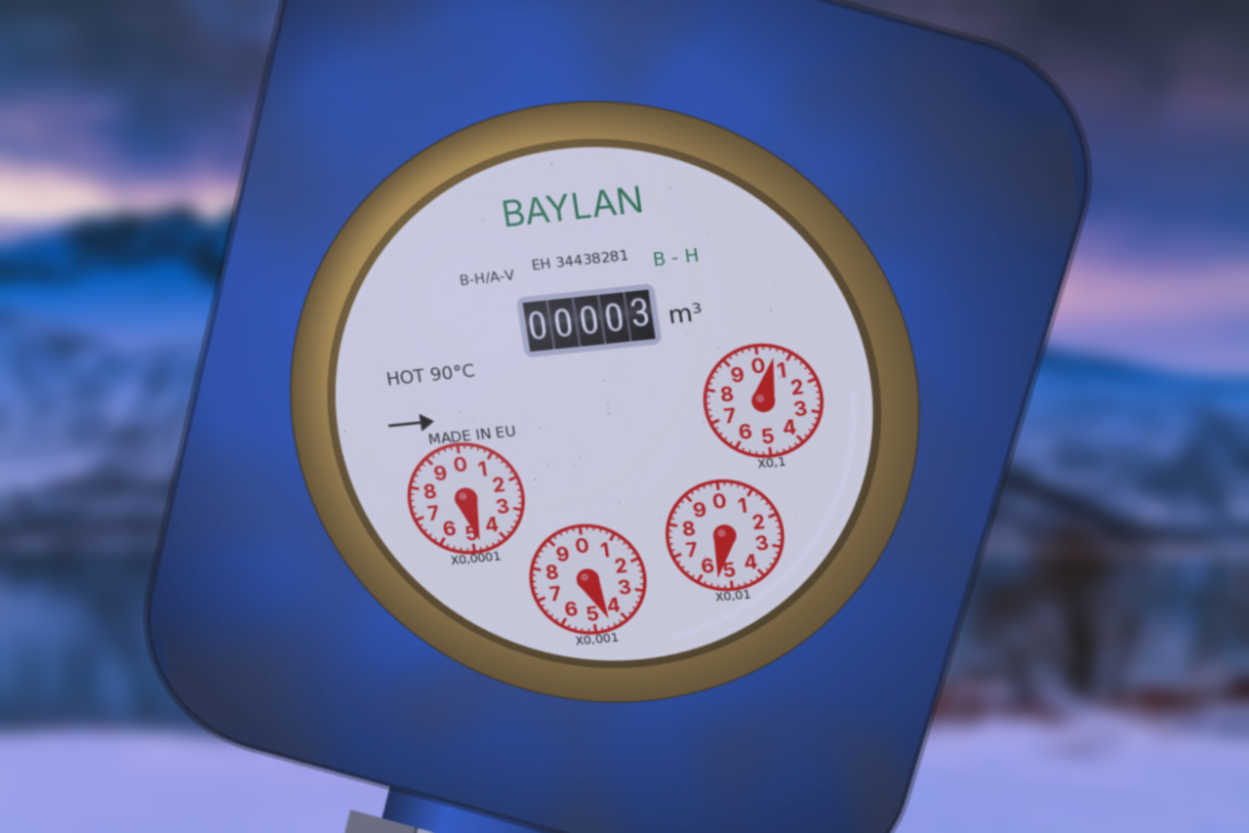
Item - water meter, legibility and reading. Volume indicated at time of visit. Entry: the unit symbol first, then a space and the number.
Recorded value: m³ 3.0544
